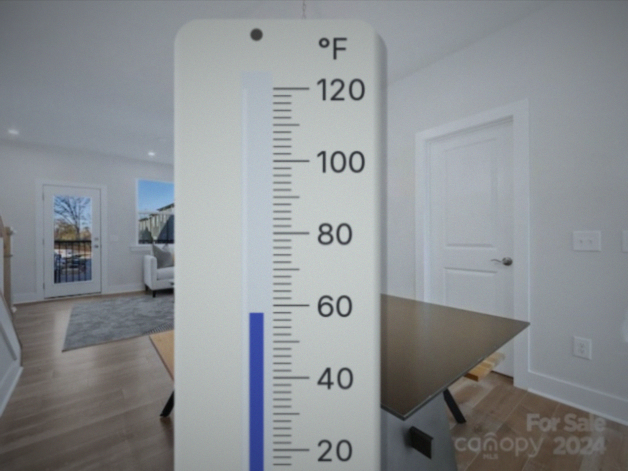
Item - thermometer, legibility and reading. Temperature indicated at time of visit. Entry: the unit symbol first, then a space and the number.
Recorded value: °F 58
